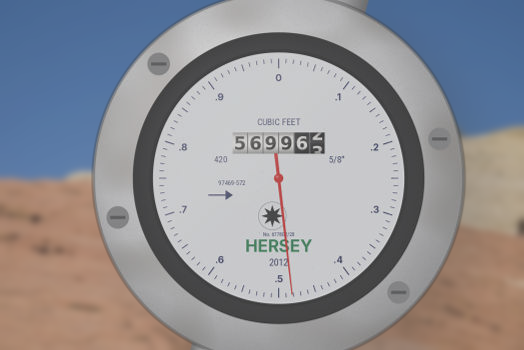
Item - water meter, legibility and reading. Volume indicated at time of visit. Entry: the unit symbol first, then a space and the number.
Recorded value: ft³ 569962.48
